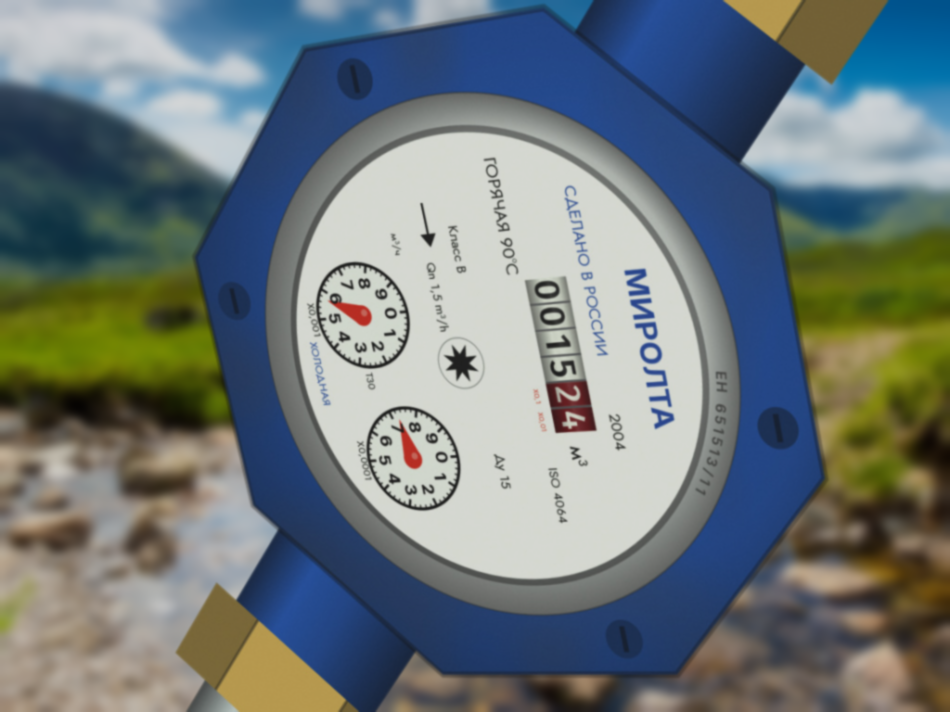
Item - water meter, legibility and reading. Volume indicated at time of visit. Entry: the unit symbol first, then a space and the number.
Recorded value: m³ 15.2457
